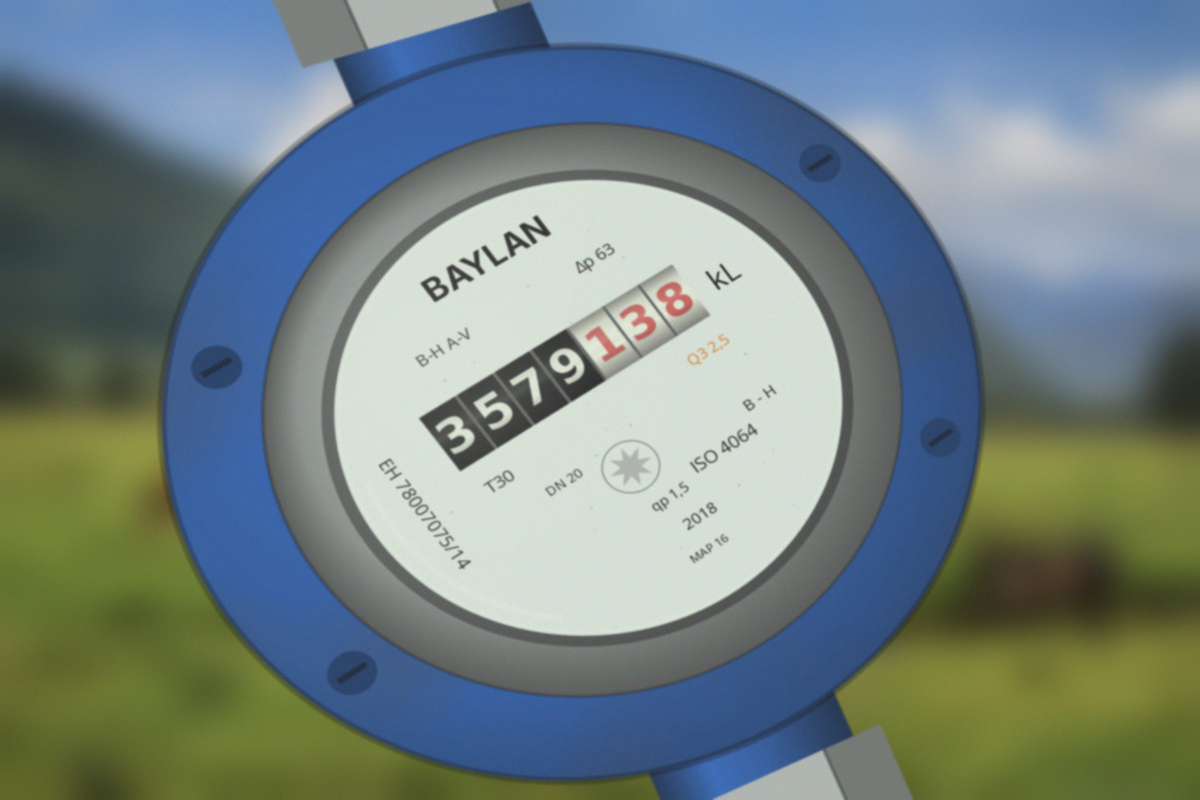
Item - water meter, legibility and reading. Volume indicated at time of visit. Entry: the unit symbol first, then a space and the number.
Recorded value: kL 3579.138
